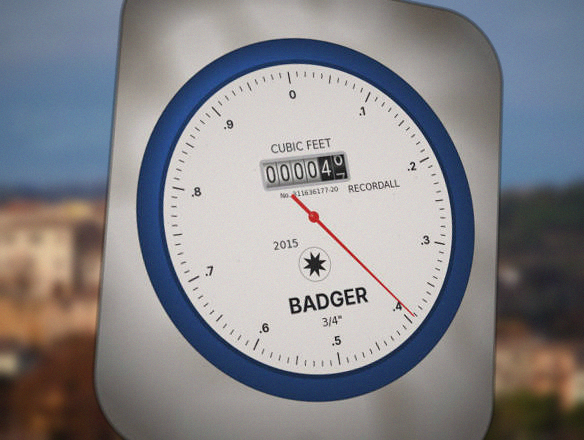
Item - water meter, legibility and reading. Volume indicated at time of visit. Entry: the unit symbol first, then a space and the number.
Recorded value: ft³ 46.39
